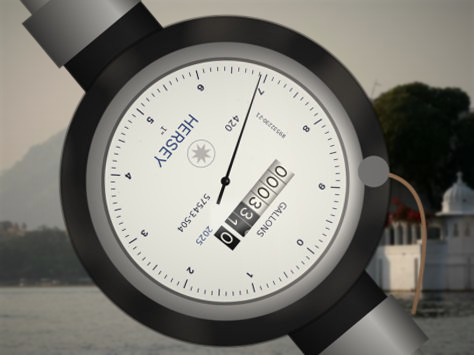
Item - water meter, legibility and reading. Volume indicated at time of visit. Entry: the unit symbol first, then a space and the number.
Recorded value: gal 3306.9
